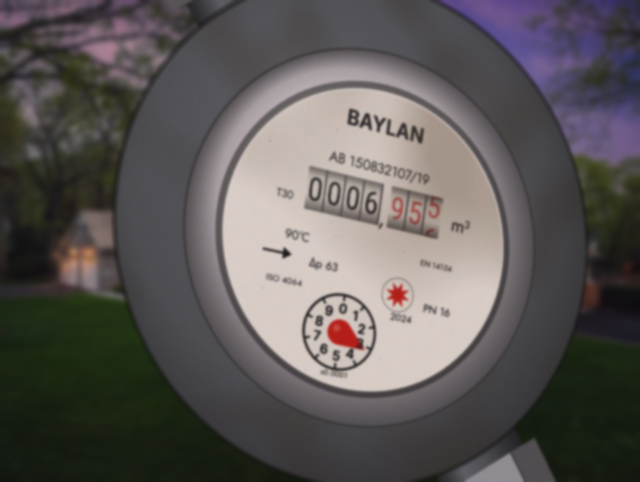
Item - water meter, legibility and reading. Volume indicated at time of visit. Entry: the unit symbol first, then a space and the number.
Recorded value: m³ 6.9553
